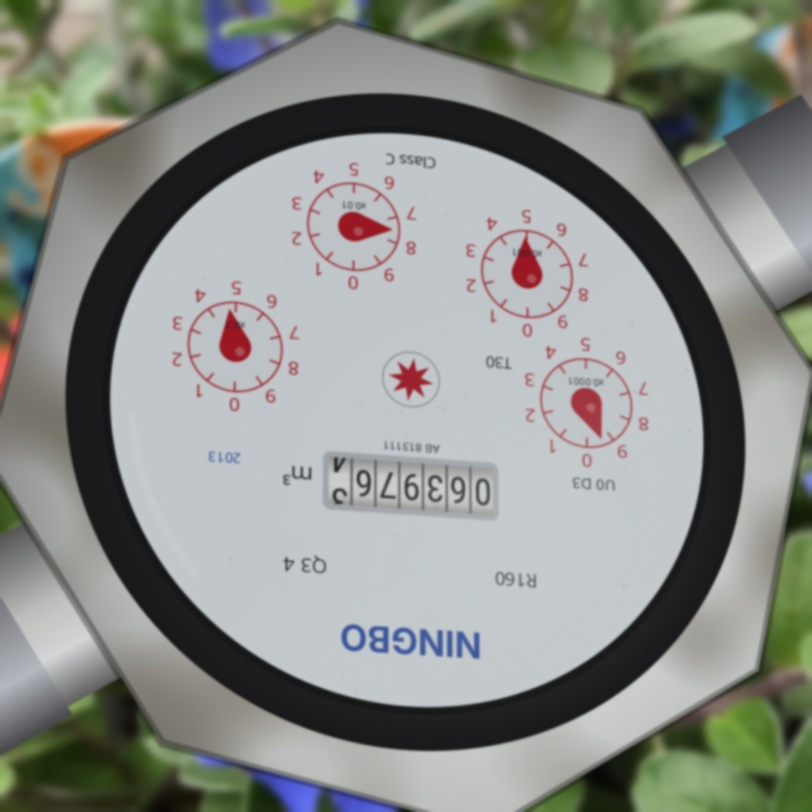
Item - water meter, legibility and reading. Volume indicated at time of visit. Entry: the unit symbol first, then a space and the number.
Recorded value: m³ 639763.4749
